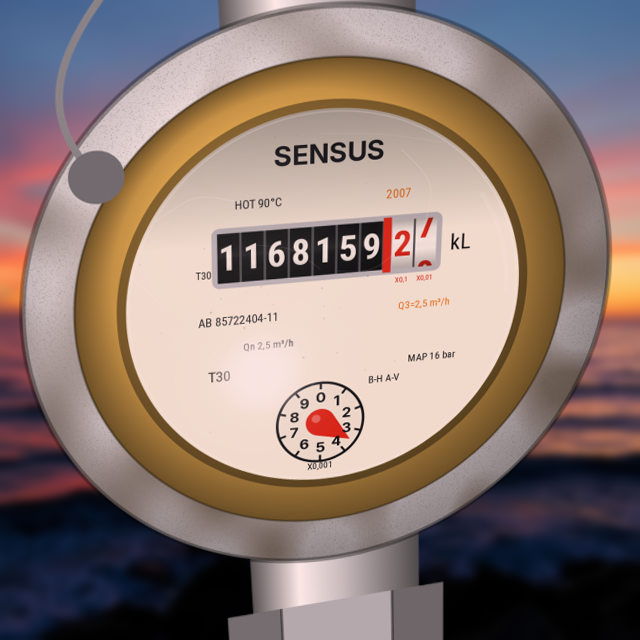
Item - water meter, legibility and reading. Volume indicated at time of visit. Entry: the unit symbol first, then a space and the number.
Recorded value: kL 1168159.273
